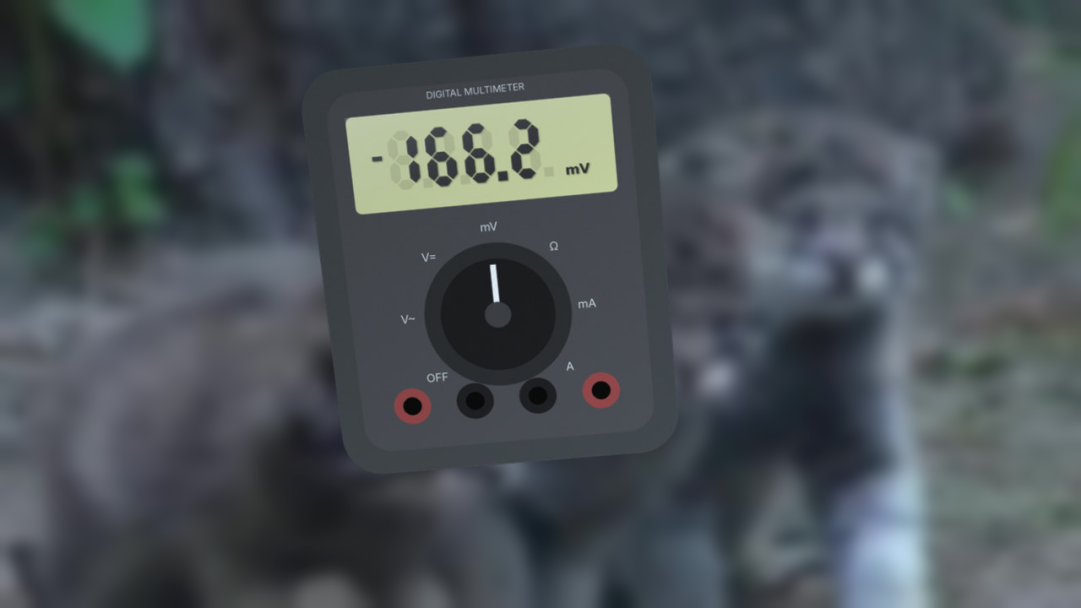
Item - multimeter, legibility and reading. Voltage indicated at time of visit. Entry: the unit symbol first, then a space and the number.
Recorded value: mV -166.2
